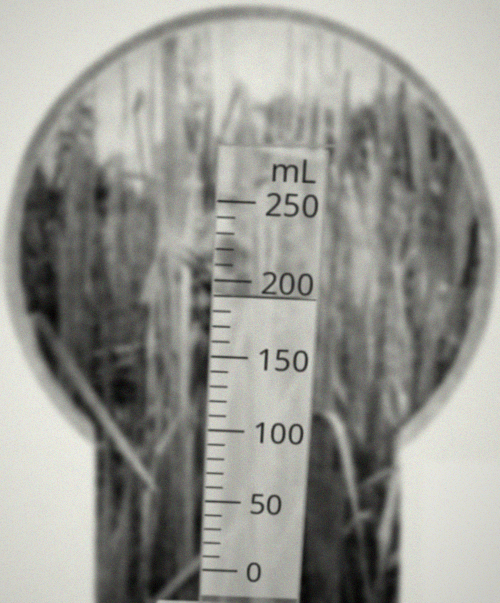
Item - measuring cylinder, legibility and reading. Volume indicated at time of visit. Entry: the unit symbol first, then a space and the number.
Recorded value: mL 190
